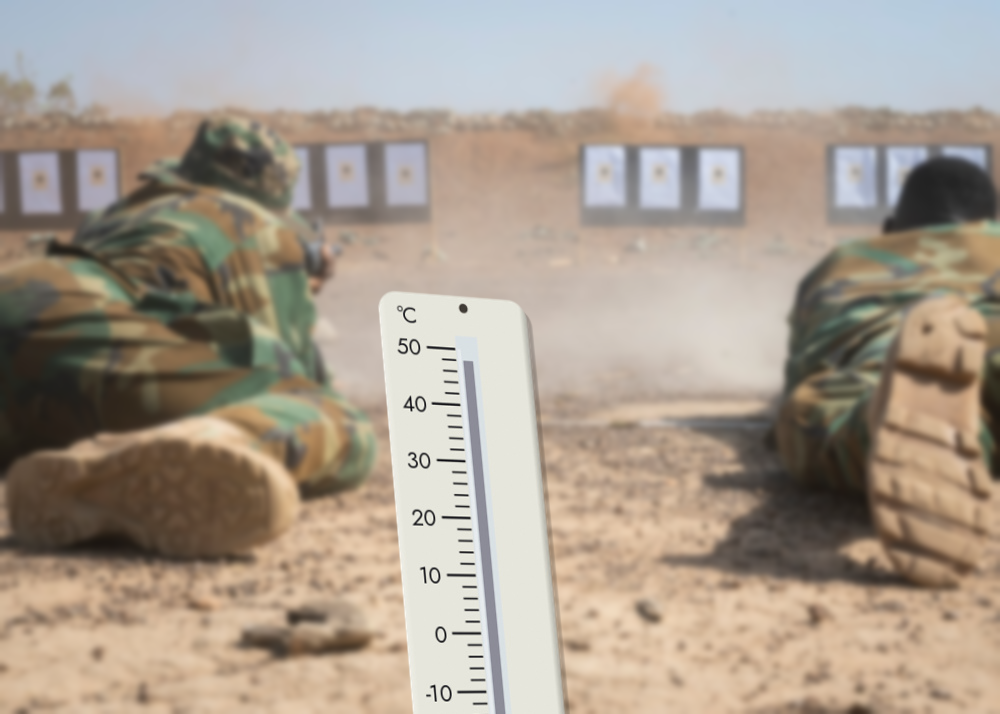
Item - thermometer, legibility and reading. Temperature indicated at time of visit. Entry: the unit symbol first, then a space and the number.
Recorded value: °C 48
